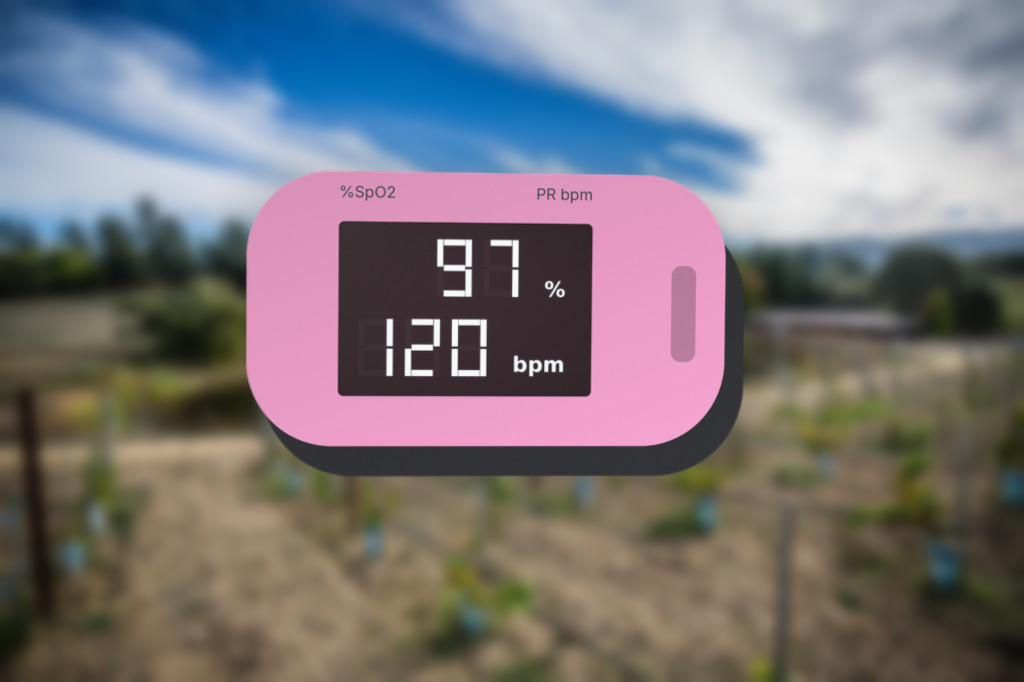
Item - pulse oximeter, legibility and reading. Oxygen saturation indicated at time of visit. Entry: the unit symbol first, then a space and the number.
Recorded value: % 97
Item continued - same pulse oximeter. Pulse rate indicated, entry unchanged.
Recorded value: bpm 120
